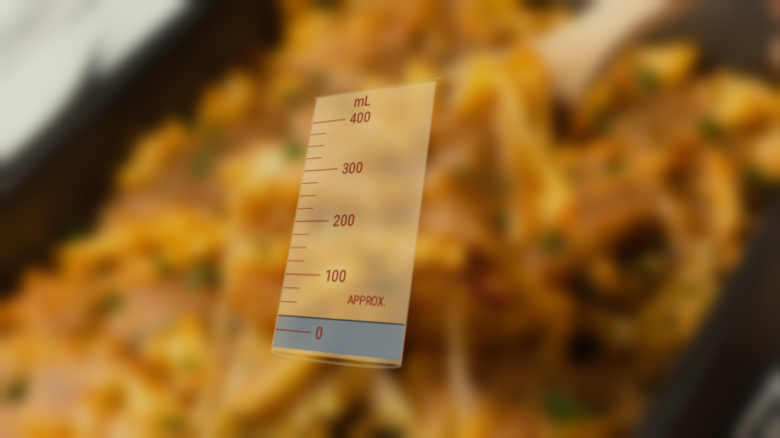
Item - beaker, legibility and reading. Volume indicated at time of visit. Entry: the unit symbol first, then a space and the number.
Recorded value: mL 25
